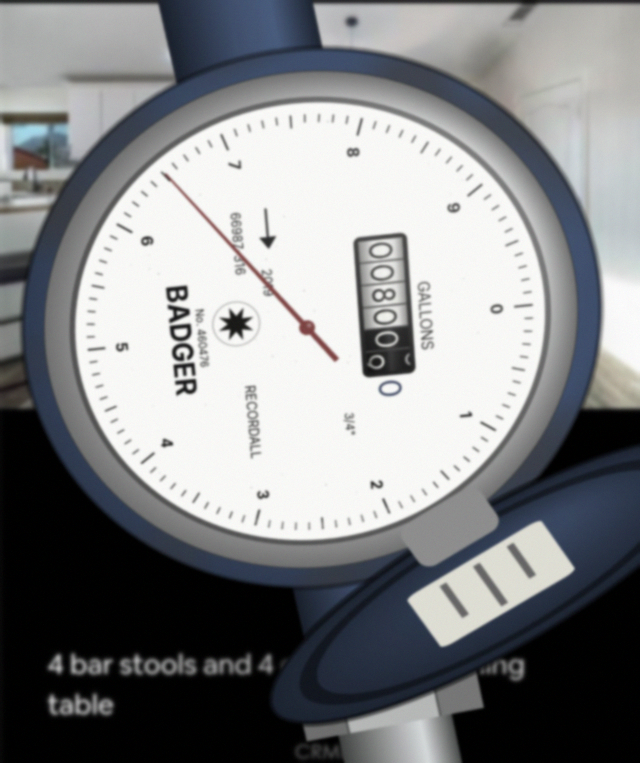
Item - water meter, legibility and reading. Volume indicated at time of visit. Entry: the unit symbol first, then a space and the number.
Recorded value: gal 80086.5
